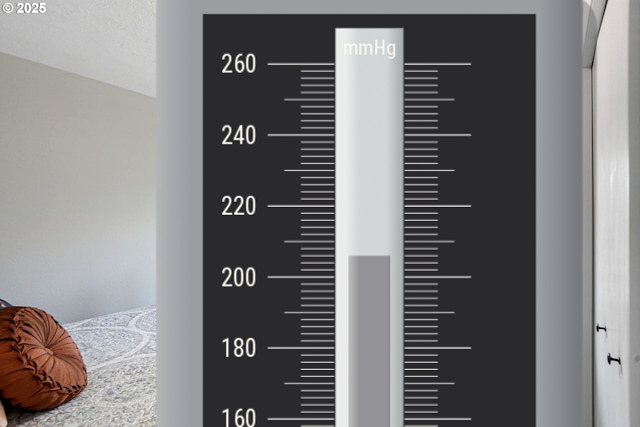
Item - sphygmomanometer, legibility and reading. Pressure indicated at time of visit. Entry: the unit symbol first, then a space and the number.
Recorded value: mmHg 206
